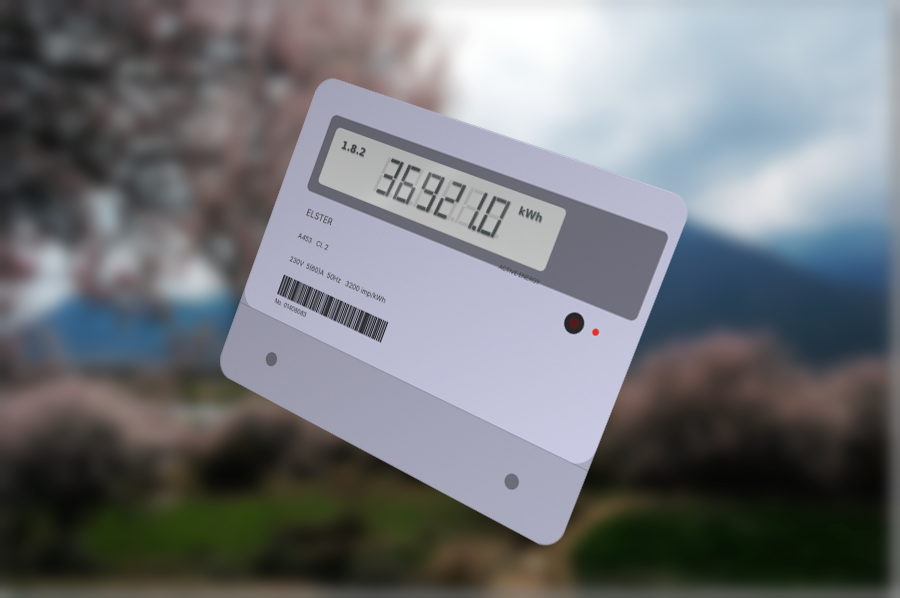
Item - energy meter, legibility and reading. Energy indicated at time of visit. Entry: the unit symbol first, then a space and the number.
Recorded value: kWh 36921.0
